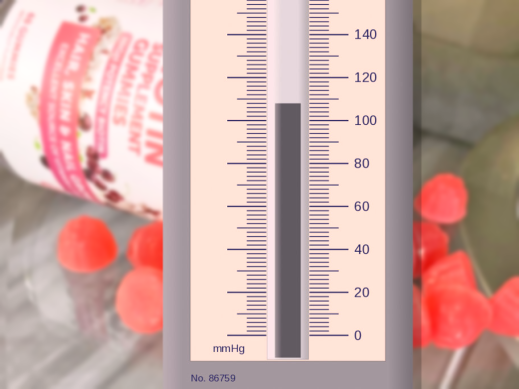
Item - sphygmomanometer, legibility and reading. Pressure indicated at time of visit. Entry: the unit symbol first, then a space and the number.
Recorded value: mmHg 108
